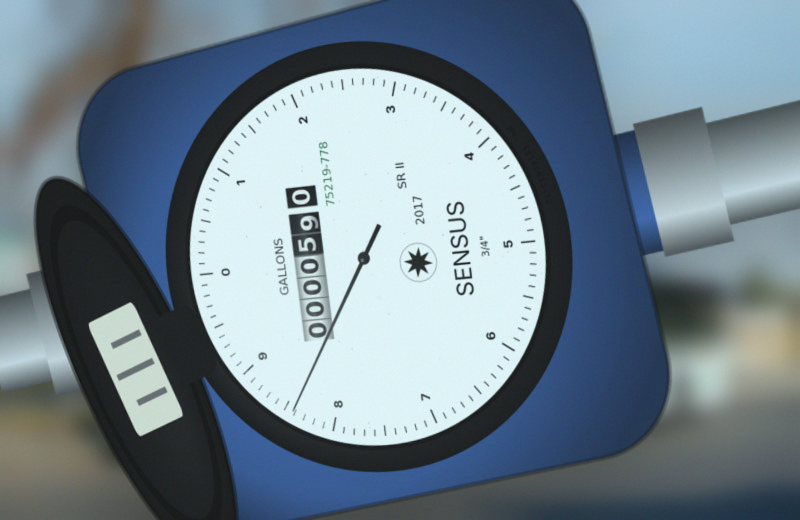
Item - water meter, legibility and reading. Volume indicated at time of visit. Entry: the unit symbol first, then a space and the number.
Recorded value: gal 588.4
